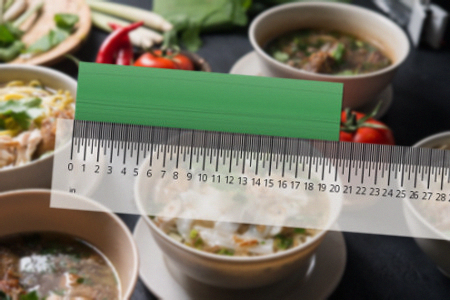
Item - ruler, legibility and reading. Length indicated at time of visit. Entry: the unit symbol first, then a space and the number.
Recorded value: in 20
